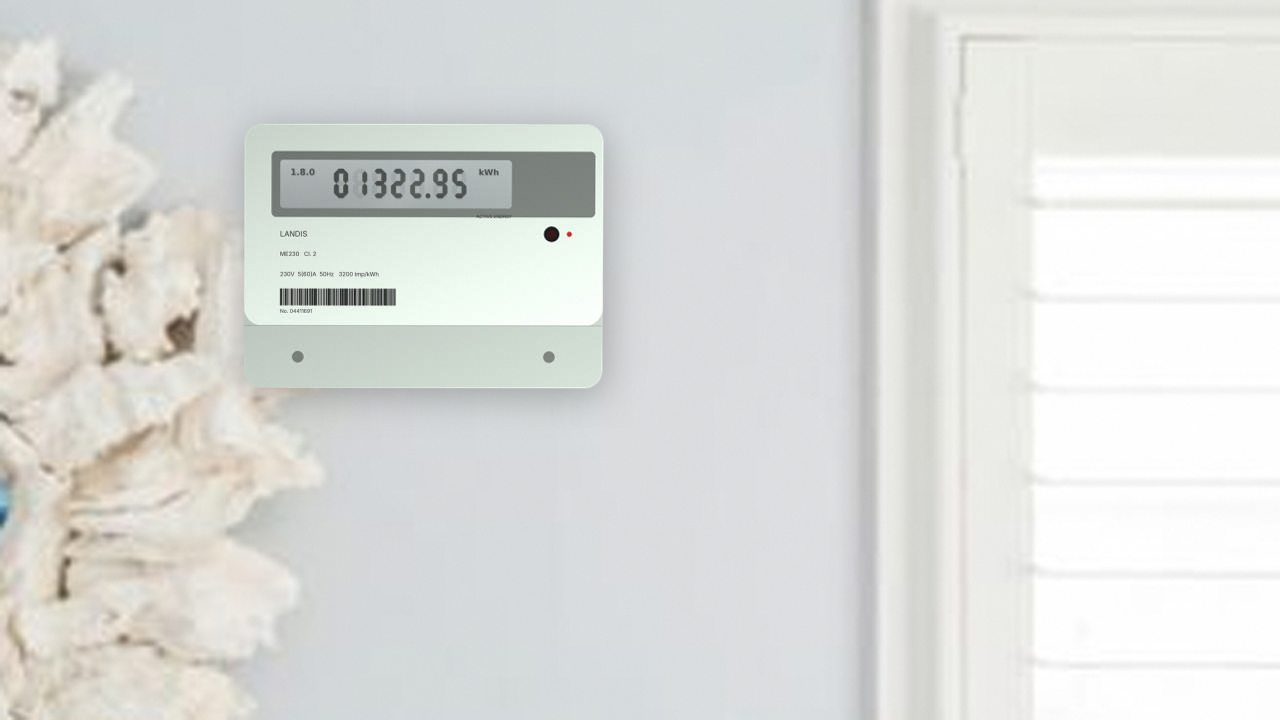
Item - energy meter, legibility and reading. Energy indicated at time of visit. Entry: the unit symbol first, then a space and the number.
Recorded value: kWh 1322.95
